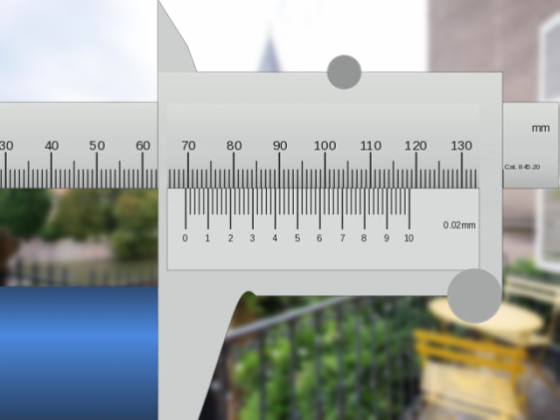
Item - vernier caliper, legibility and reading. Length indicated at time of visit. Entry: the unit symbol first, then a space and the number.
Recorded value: mm 69.5
